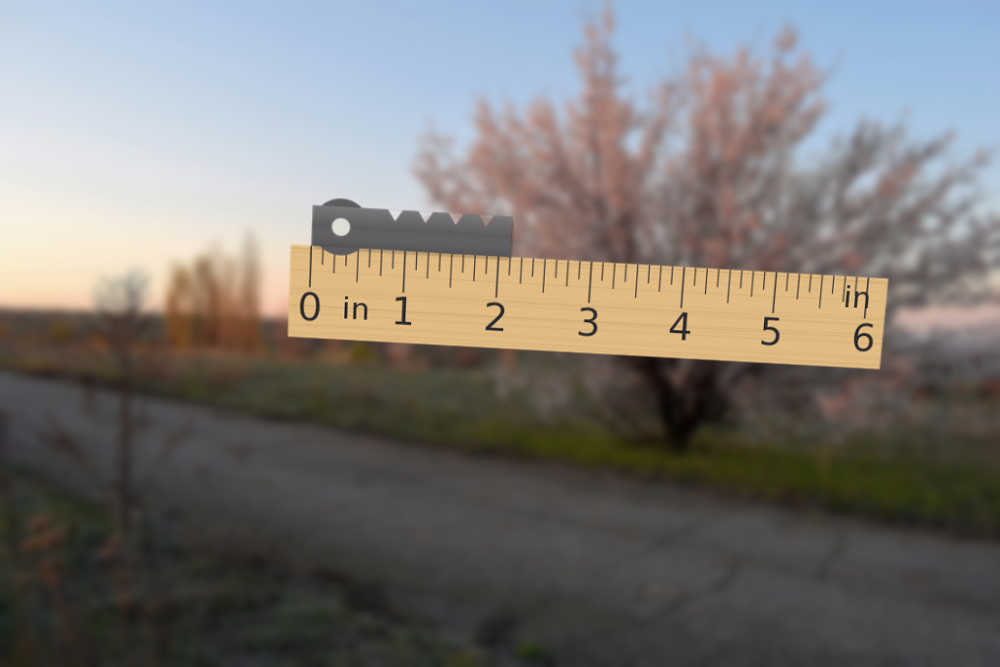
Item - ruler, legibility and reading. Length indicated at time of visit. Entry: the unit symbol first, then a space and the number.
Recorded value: in 2.125
